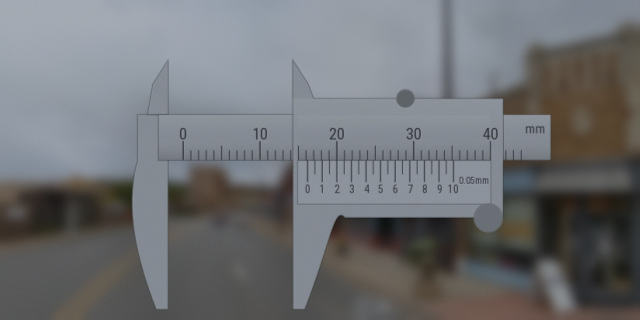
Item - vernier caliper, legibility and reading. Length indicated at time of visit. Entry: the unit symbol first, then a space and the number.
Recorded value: mm 16.2
